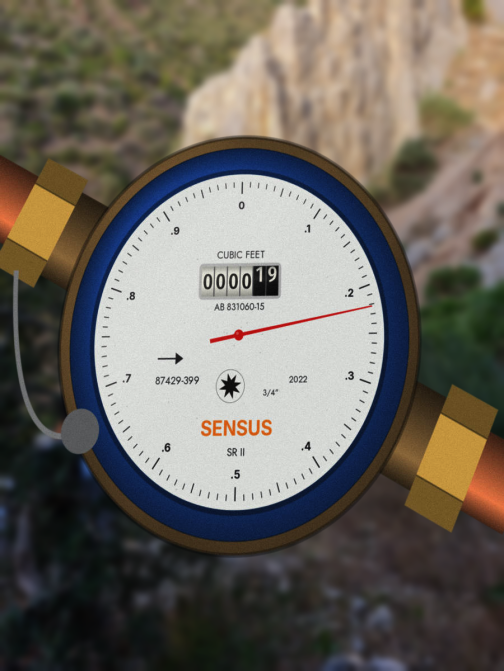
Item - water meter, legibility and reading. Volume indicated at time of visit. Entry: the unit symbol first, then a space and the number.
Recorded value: ft³ 19.22
